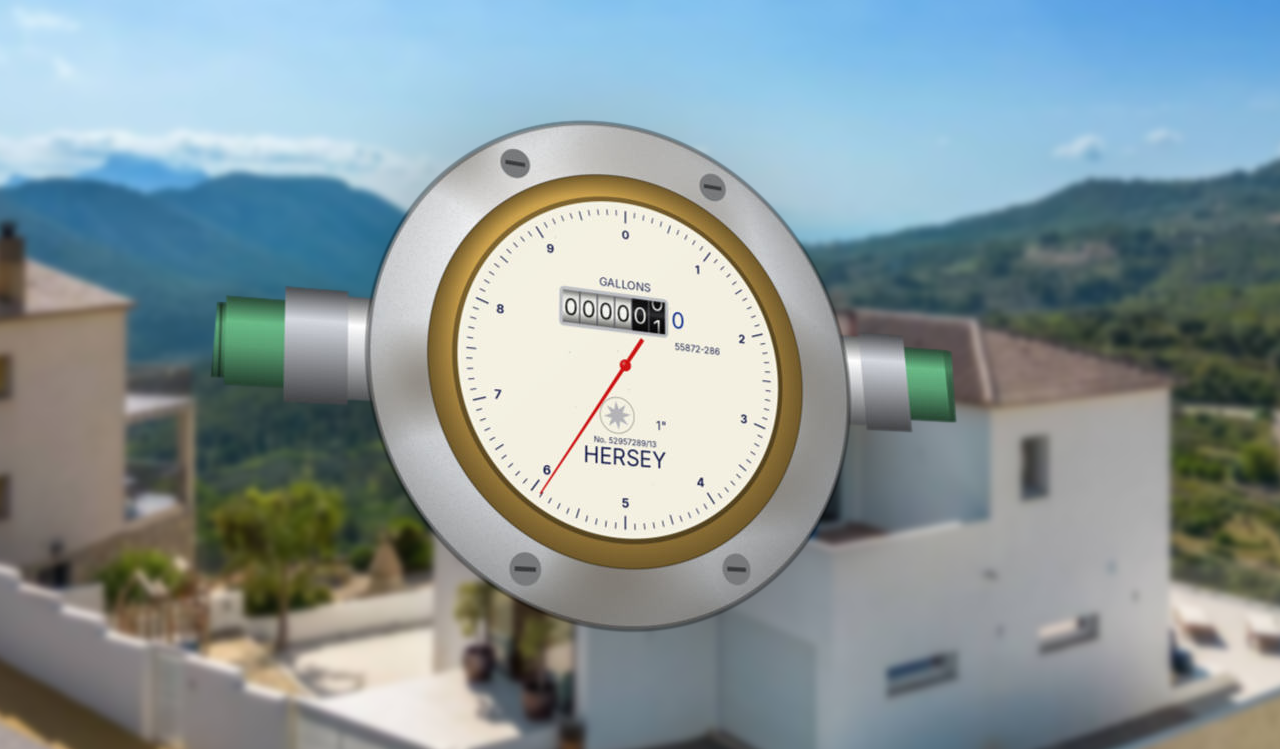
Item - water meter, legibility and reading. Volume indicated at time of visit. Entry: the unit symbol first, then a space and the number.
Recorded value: gal 5.9
